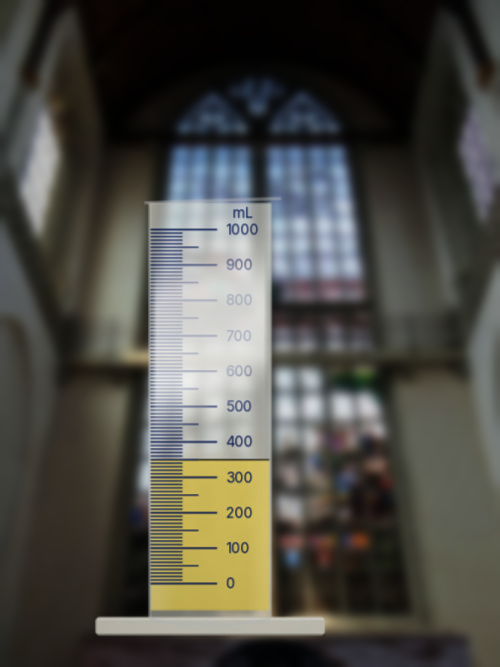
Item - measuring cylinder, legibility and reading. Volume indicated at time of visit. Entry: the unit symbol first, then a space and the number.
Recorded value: mL 350
